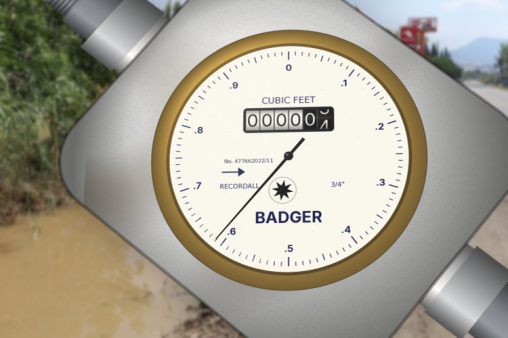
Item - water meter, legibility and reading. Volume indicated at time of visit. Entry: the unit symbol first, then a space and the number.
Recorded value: ft³ 3.61
